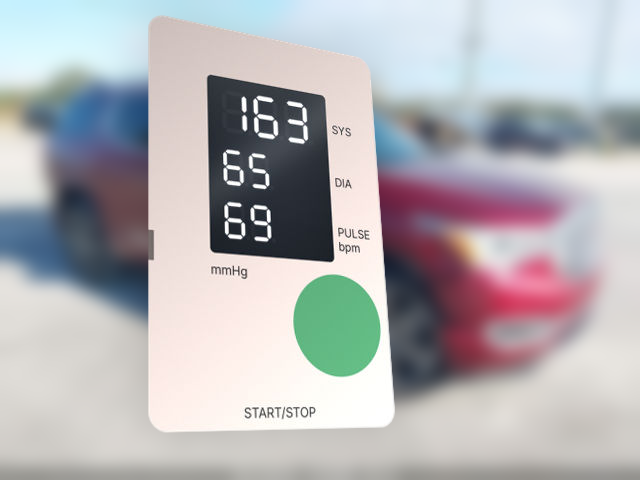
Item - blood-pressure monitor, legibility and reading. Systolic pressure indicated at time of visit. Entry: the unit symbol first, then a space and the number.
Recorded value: mmHg 163
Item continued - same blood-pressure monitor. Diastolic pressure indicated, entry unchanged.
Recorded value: mmHg 65
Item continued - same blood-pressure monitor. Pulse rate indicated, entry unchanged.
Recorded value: bpm 69
